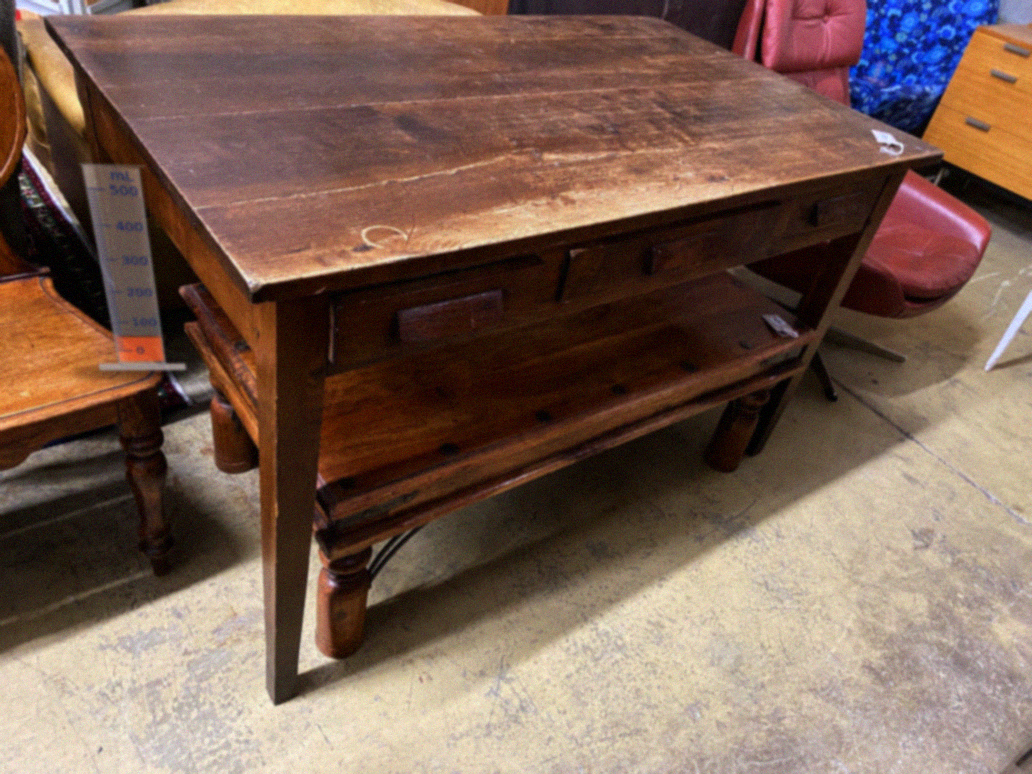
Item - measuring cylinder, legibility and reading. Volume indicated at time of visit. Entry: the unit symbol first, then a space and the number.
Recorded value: mL 50
